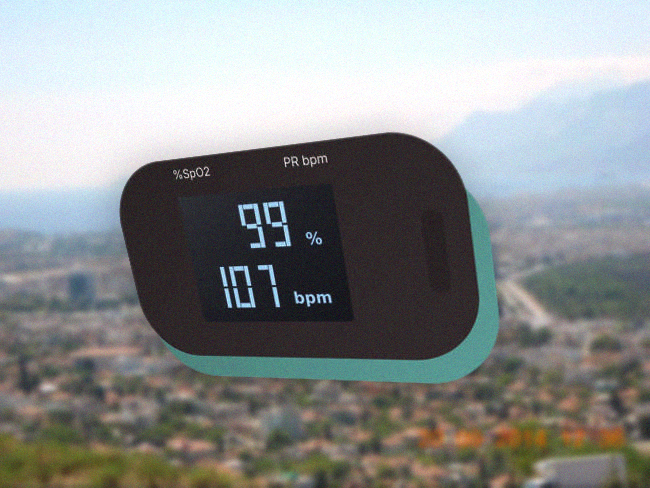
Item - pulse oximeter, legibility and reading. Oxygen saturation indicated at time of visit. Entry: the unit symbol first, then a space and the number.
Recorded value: % 99
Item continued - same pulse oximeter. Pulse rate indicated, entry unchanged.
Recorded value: bpm 107
